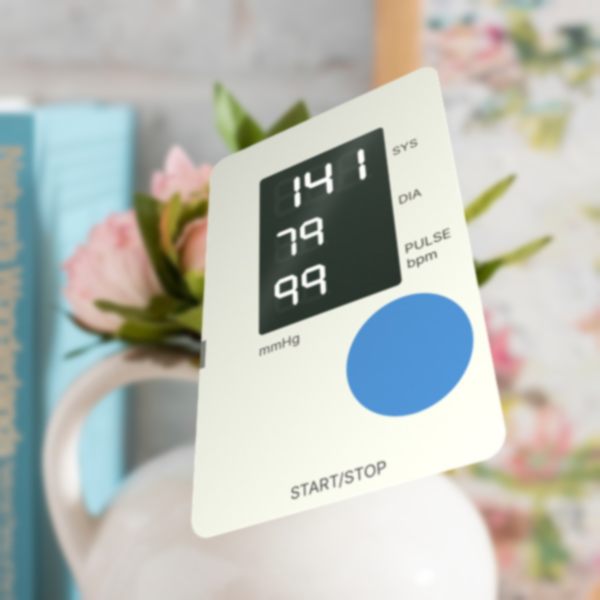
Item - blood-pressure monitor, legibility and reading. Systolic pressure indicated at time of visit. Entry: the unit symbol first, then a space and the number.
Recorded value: mmHg 141
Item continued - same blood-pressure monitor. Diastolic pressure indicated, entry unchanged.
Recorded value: mmHg 79
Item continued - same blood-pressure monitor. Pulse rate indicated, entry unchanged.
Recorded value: bpm 99
